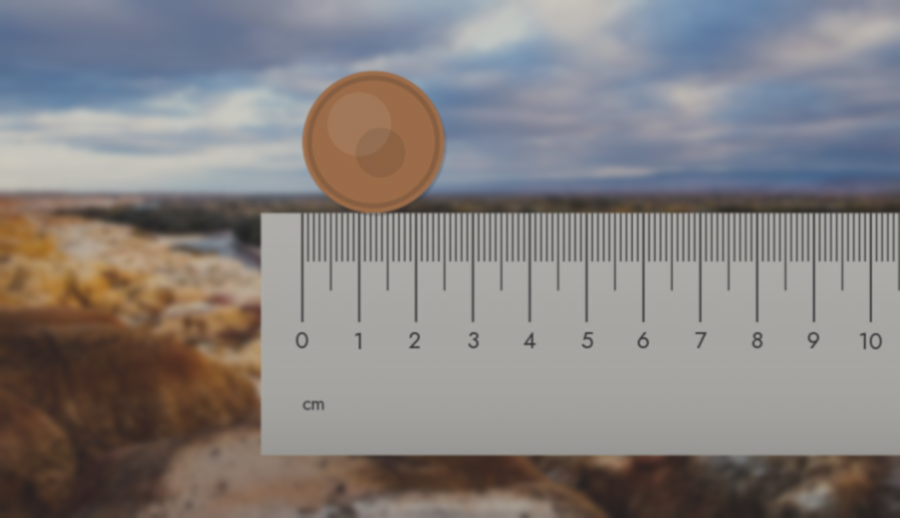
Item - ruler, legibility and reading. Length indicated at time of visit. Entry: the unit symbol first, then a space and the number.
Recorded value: cm 2.5
